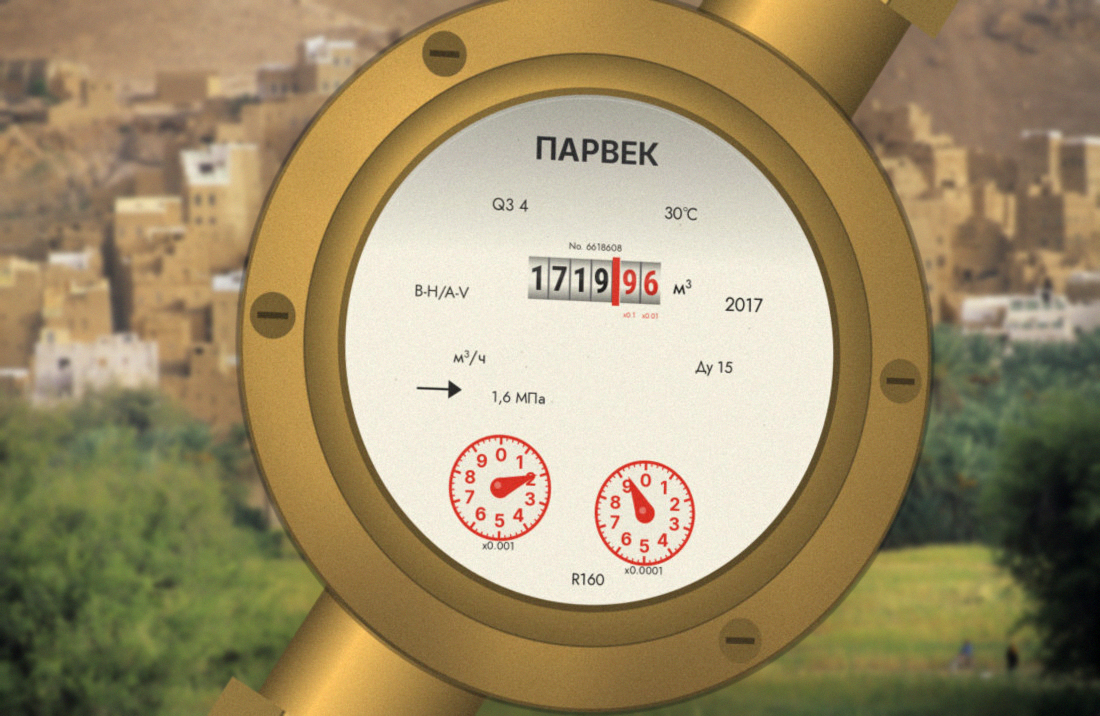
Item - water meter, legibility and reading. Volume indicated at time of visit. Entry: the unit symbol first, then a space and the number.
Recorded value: m³ 1719.9619
